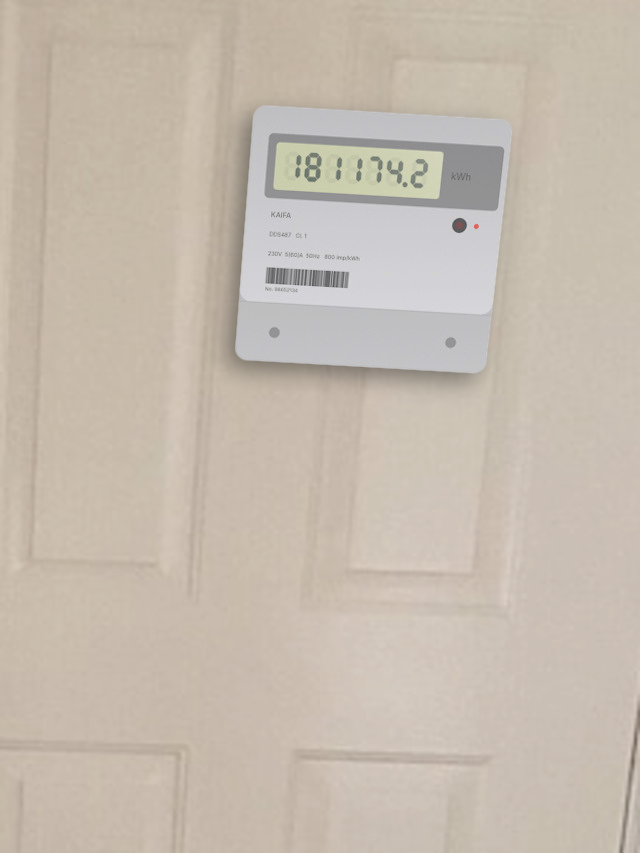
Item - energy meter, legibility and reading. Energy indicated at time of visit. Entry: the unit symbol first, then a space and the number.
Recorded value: kWh 181174.2
